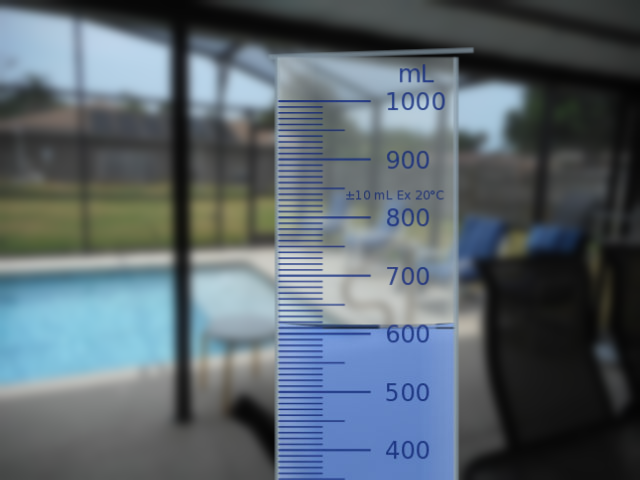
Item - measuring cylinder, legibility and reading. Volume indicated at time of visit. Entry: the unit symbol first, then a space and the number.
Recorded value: mL 610
